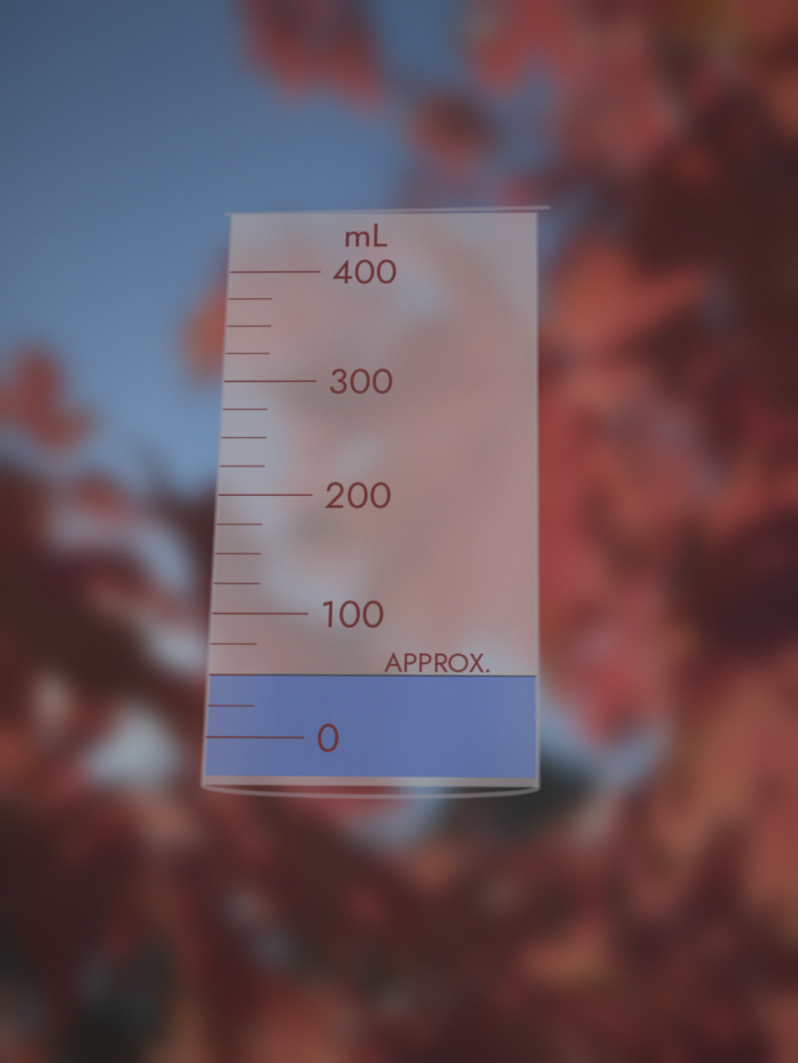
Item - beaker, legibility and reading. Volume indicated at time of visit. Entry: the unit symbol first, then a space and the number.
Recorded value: mL 50
